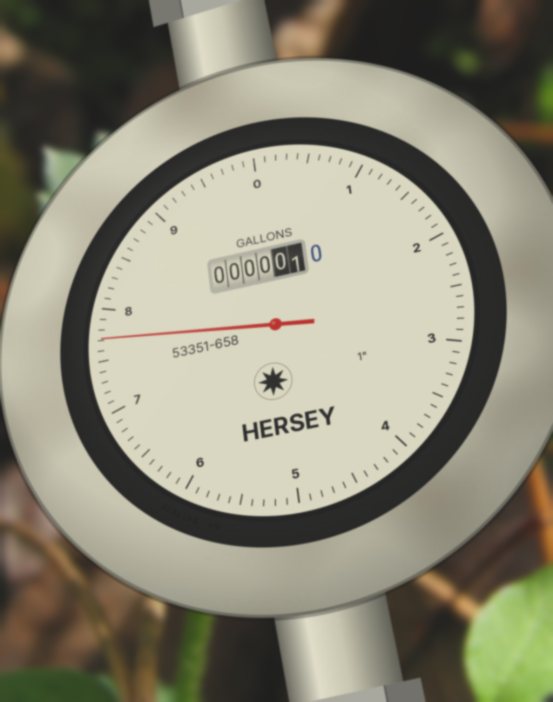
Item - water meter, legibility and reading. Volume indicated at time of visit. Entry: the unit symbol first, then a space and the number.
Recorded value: gal 7.7
